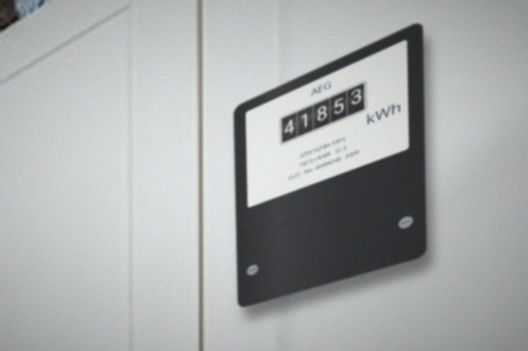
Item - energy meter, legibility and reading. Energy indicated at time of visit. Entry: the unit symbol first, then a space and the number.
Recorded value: kWh 41853
